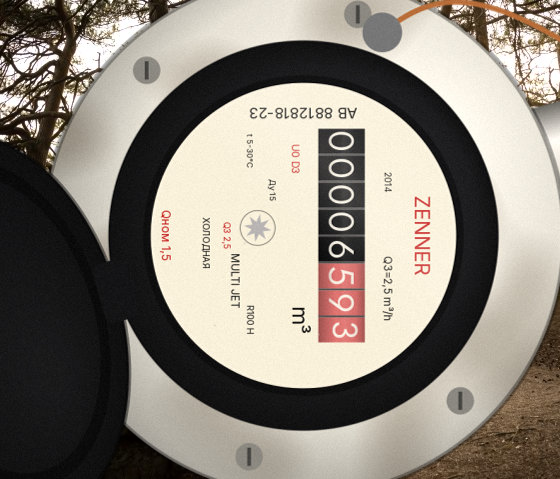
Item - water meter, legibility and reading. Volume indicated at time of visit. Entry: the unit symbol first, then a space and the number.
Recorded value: m³ 6.593
